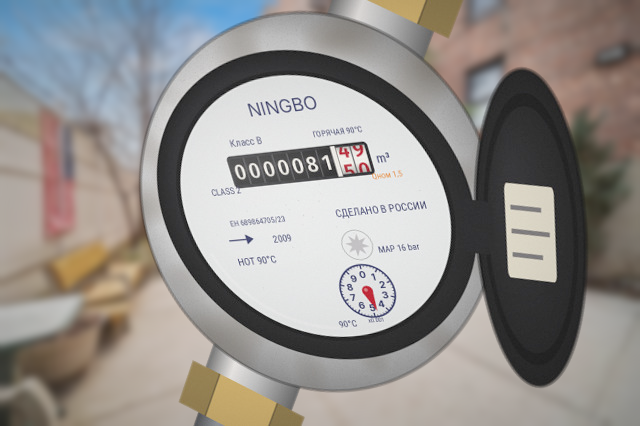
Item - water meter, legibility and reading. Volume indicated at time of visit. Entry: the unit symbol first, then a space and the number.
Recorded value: m³ 81.494
